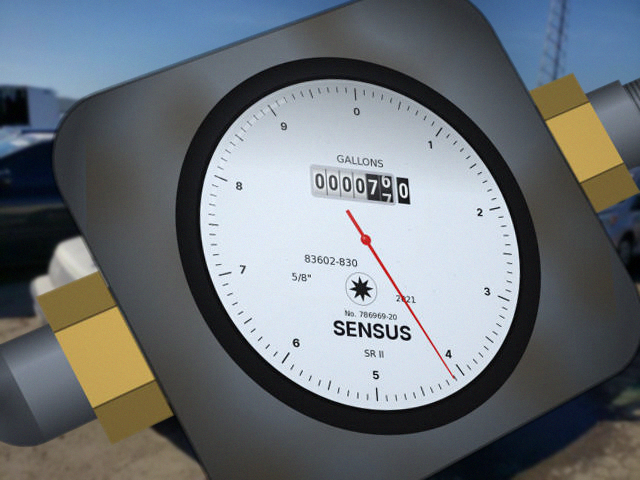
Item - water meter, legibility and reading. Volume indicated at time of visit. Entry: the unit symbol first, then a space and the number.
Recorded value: gal 764.1
